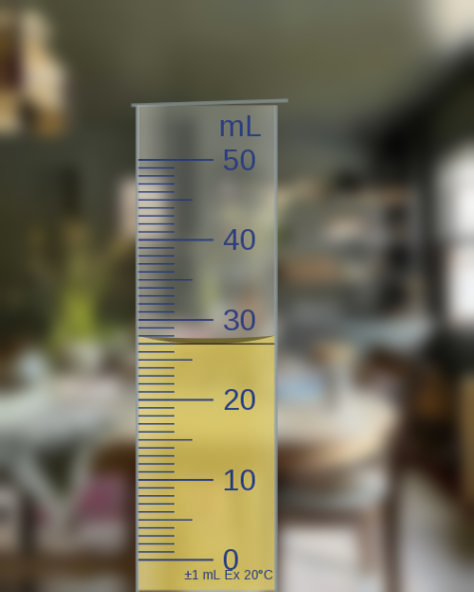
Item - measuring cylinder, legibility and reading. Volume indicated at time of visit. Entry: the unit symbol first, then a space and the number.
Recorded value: mL 27
